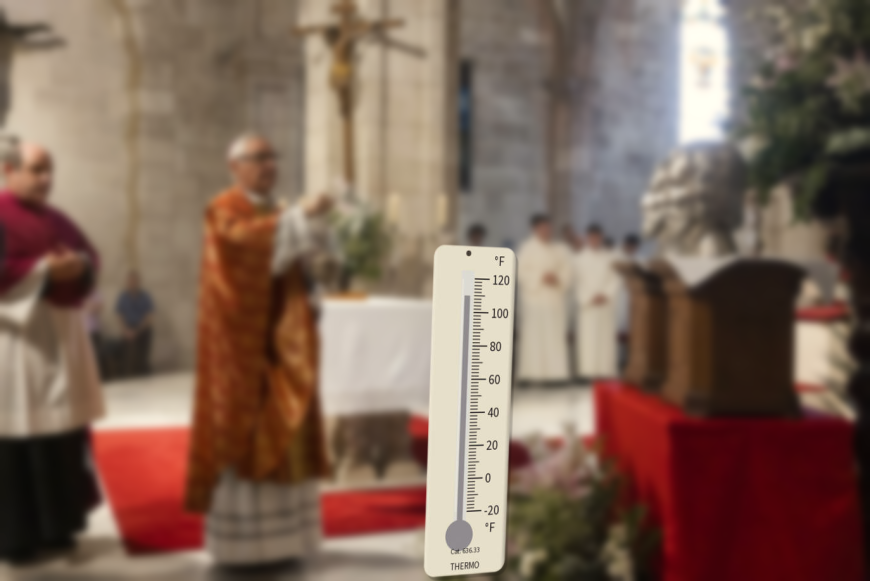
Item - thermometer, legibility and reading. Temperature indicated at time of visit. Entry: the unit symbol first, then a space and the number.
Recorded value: °F 110
